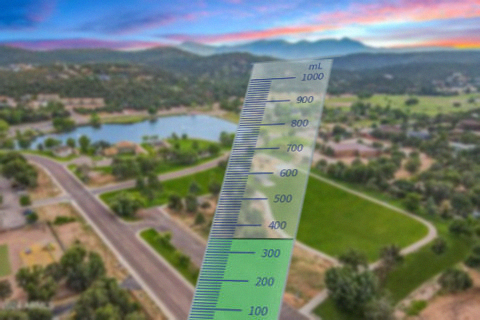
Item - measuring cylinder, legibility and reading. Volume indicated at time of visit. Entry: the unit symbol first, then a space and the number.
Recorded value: mL 350
